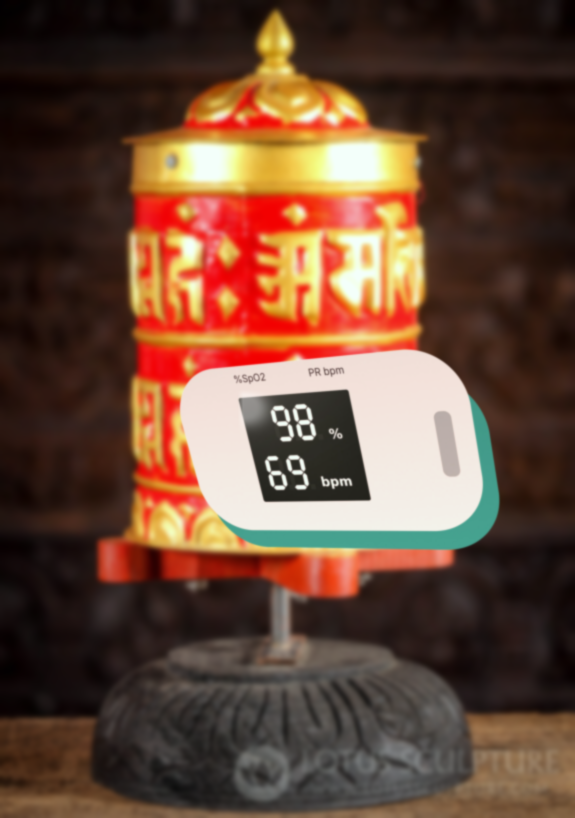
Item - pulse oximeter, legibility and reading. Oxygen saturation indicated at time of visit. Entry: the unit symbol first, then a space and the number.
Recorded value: % 98
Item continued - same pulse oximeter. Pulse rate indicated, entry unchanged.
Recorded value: bpm 69
